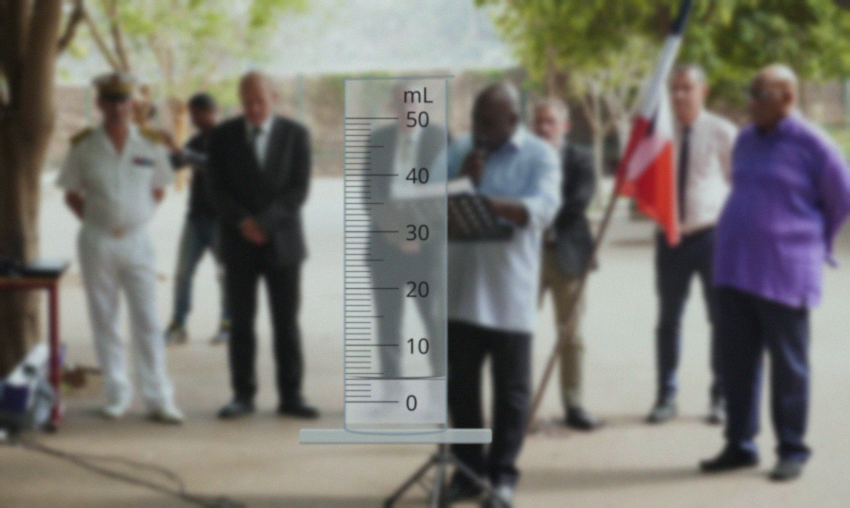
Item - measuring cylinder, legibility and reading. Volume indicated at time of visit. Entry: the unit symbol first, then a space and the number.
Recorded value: mL 4
